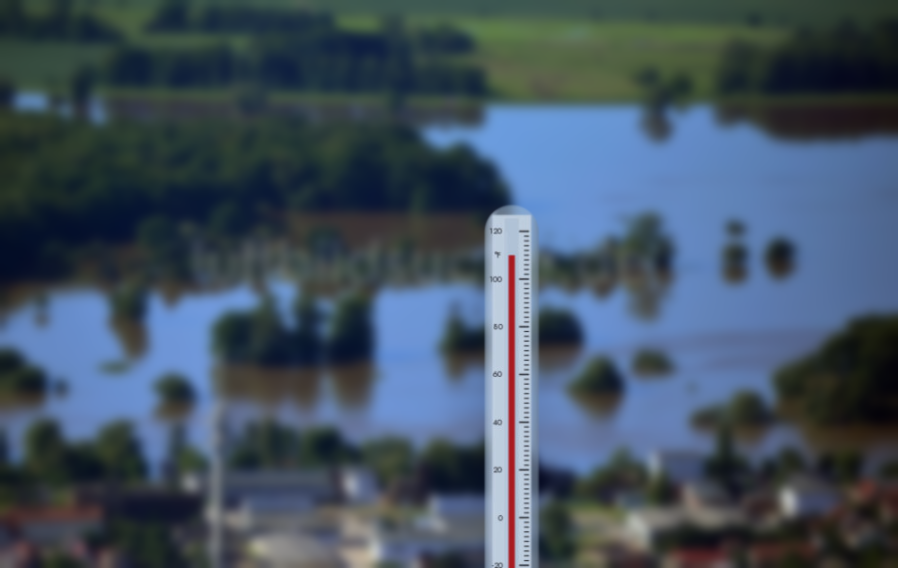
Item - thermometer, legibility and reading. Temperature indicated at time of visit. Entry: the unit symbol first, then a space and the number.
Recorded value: °F 110
